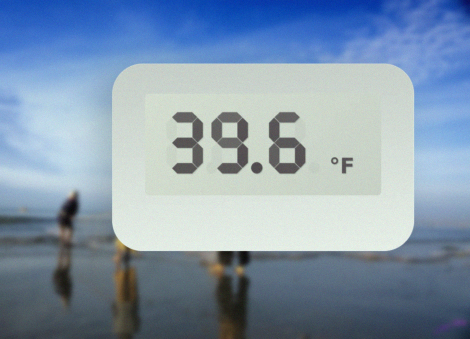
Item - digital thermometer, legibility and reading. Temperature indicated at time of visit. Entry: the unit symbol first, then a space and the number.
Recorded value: °F 39.6
